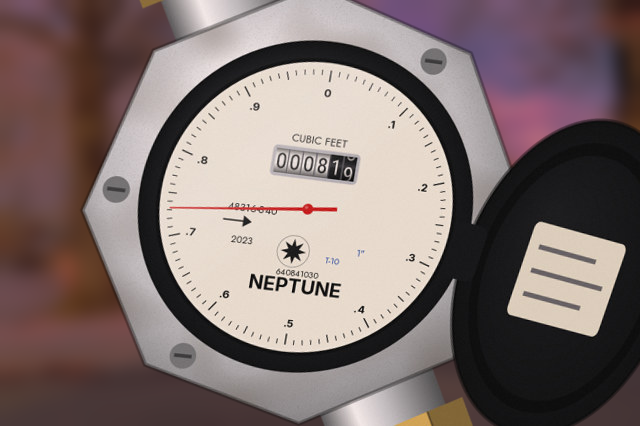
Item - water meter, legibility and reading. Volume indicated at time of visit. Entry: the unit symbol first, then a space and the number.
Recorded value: ft³ 818.73
